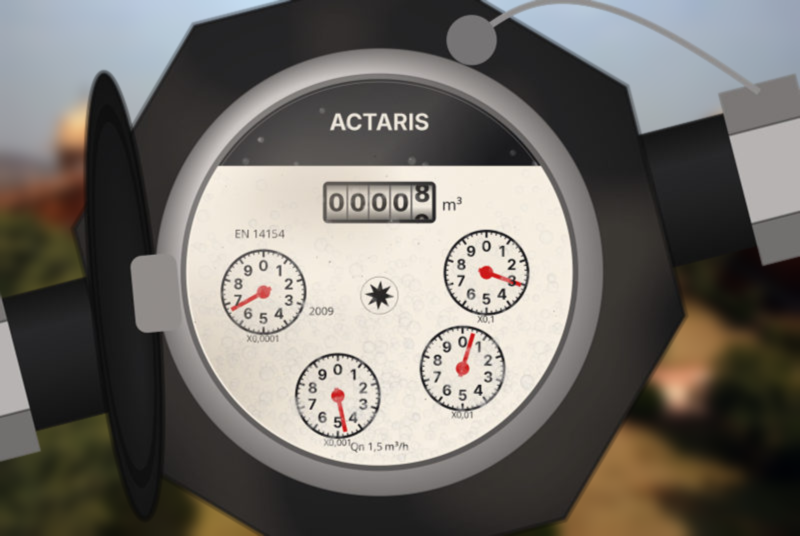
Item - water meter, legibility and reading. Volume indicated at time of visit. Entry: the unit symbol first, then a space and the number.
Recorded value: m³ 8.3046
